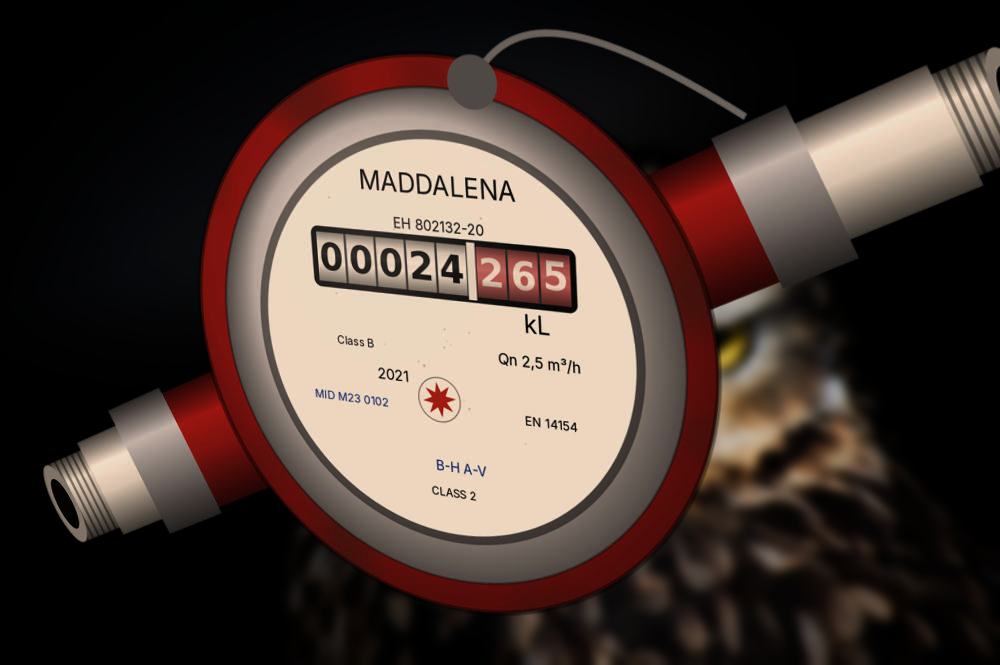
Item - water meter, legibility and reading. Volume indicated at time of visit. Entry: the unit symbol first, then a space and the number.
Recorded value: kL 24.265
